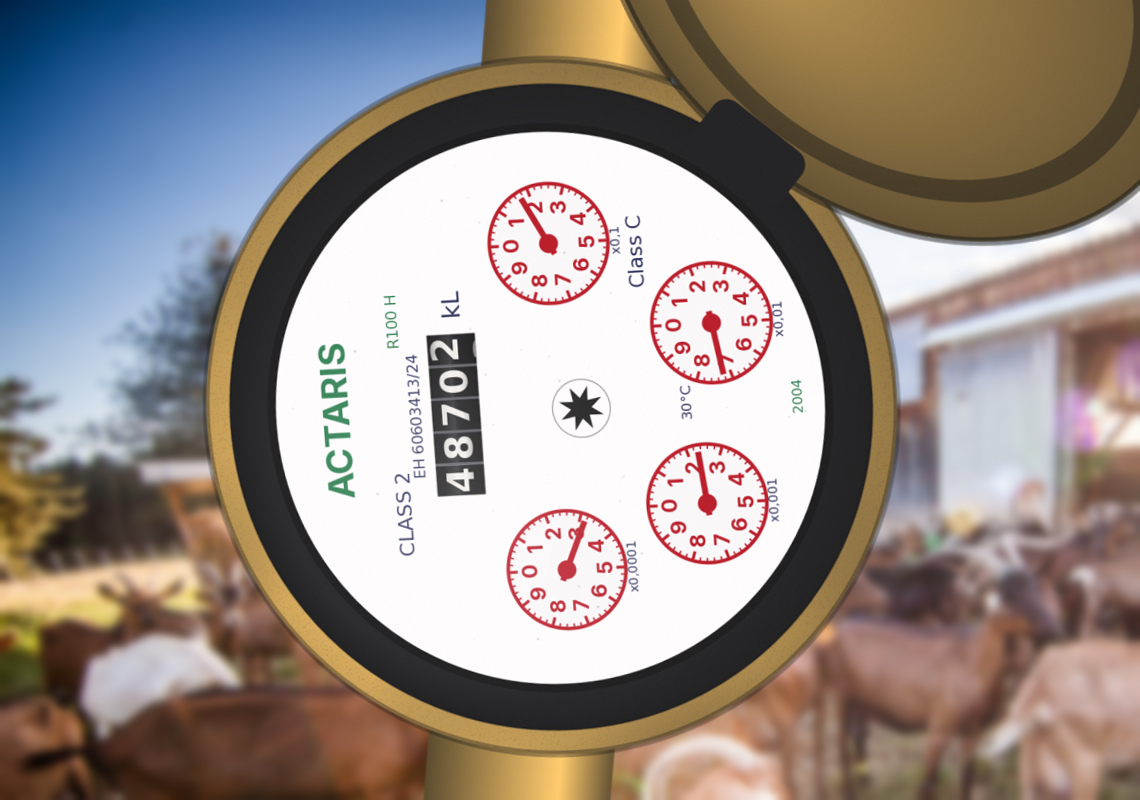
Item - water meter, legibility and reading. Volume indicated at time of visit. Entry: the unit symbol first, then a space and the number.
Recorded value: kL 48702.1723
